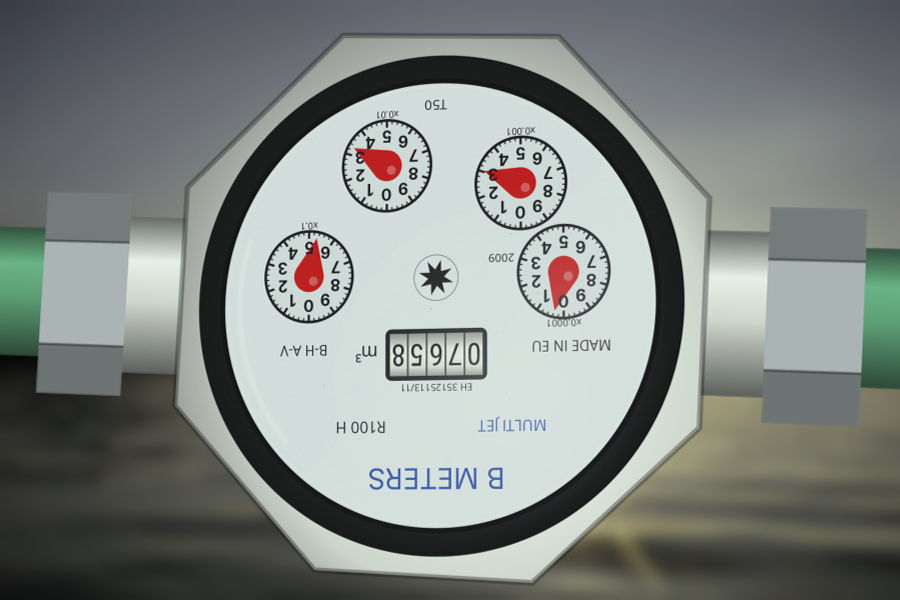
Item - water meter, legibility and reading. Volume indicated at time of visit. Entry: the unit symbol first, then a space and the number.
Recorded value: m³ 7658.5330
